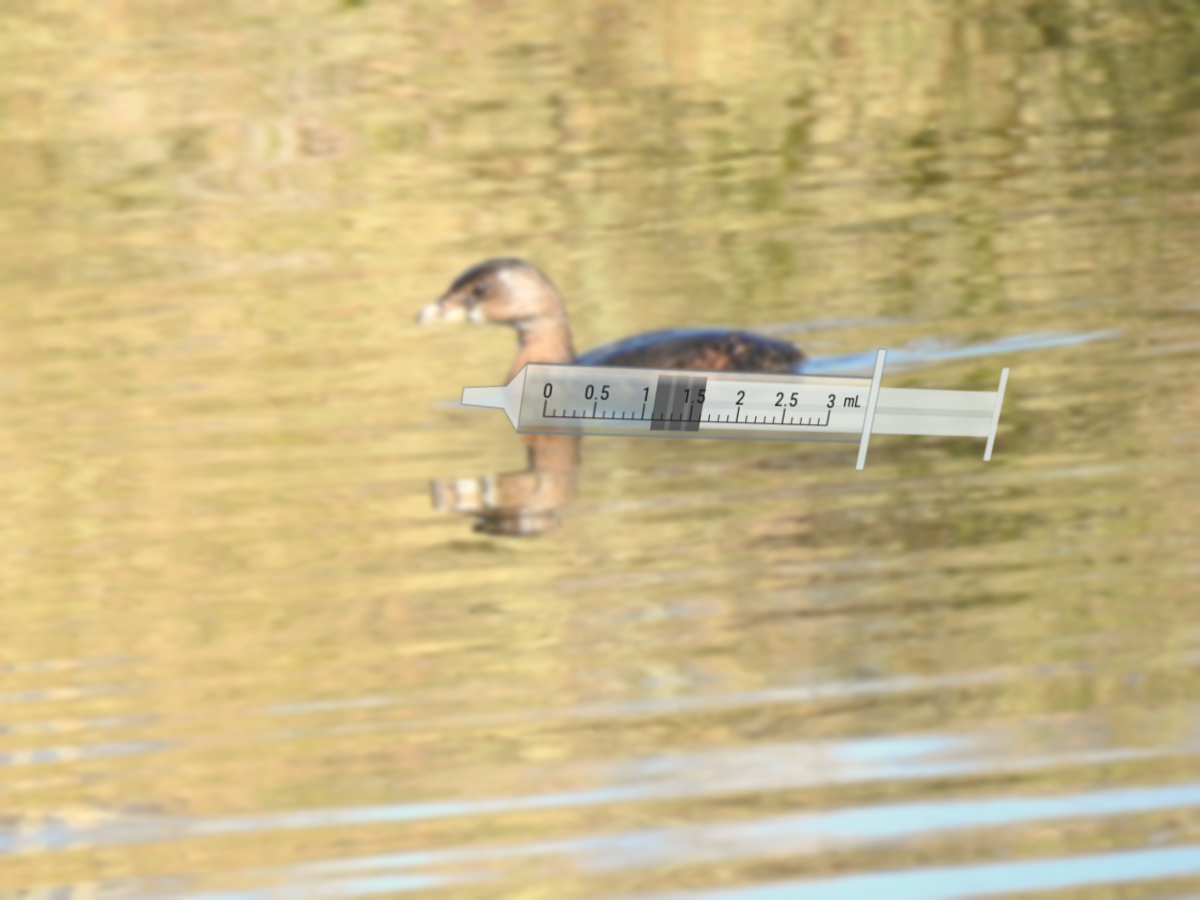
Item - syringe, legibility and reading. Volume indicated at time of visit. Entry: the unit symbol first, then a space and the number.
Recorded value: mL 1.1
